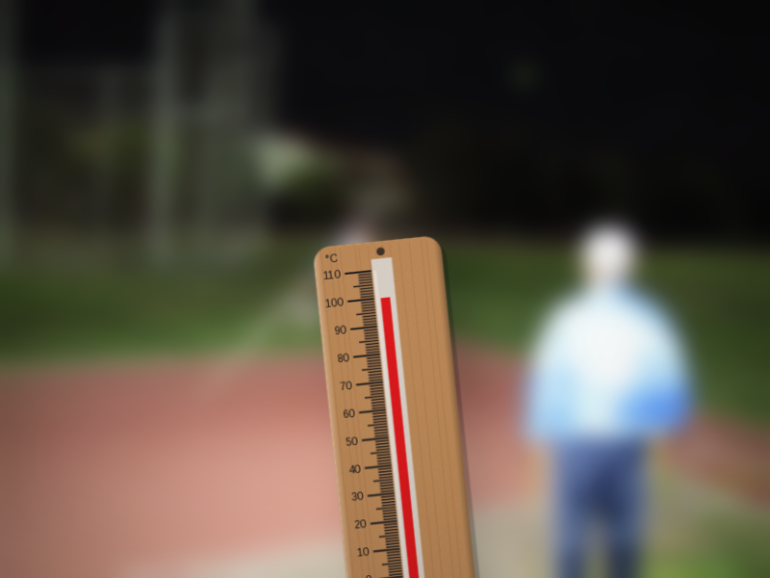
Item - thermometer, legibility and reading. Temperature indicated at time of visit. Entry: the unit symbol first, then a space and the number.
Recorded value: °C 100
